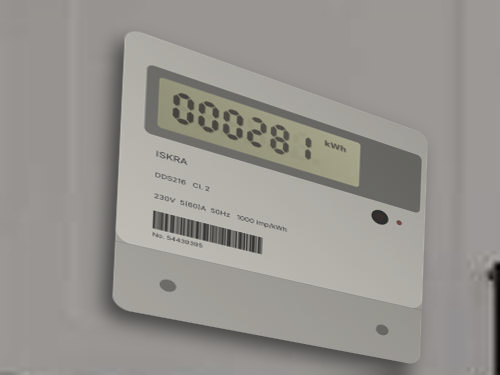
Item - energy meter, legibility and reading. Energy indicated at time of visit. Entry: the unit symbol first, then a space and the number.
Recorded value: kWh 281
